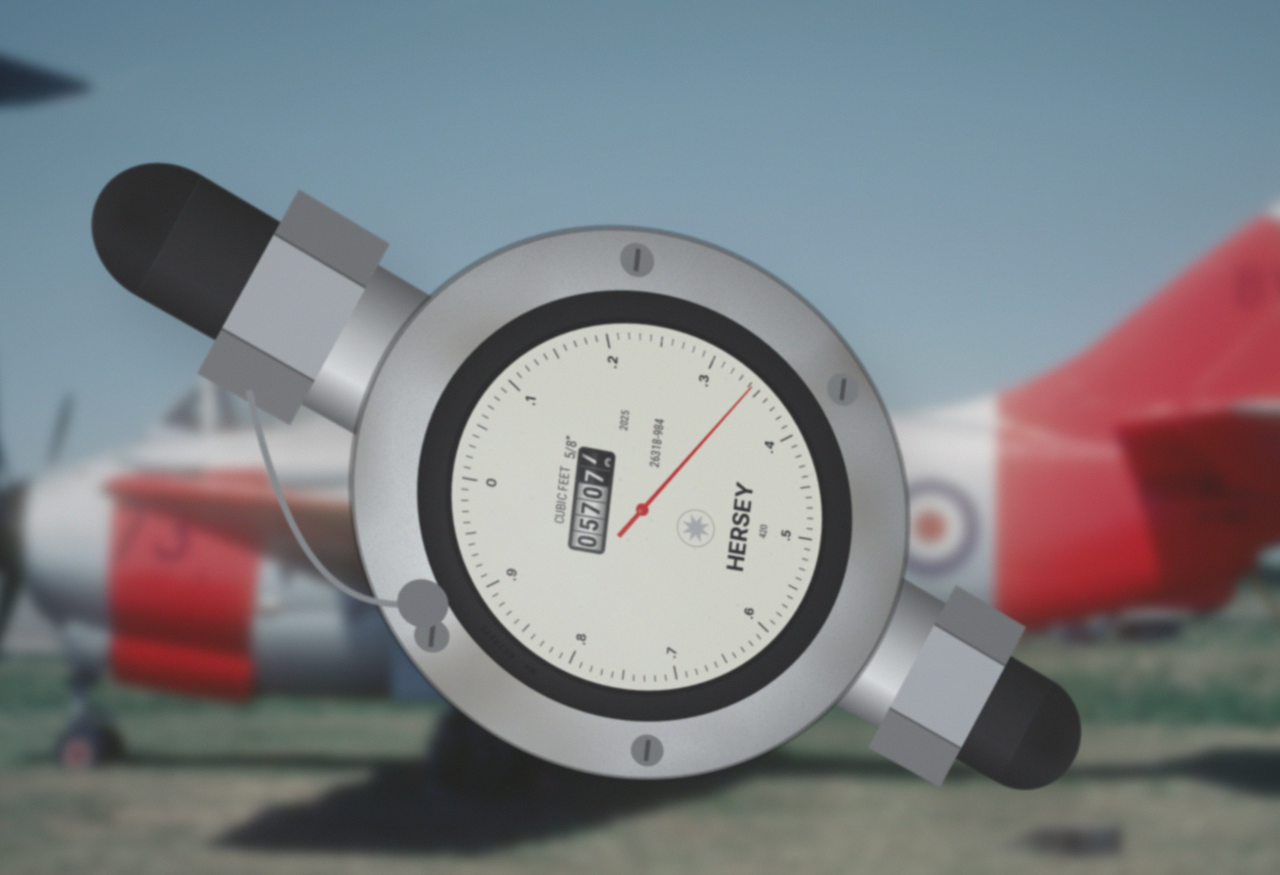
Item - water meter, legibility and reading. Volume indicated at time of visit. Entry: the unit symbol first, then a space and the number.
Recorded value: ft³ 57077.34
